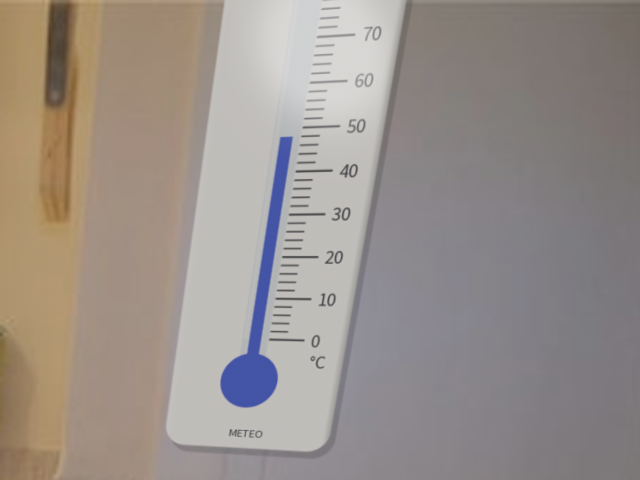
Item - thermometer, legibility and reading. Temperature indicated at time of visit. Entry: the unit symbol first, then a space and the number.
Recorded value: °C 48
